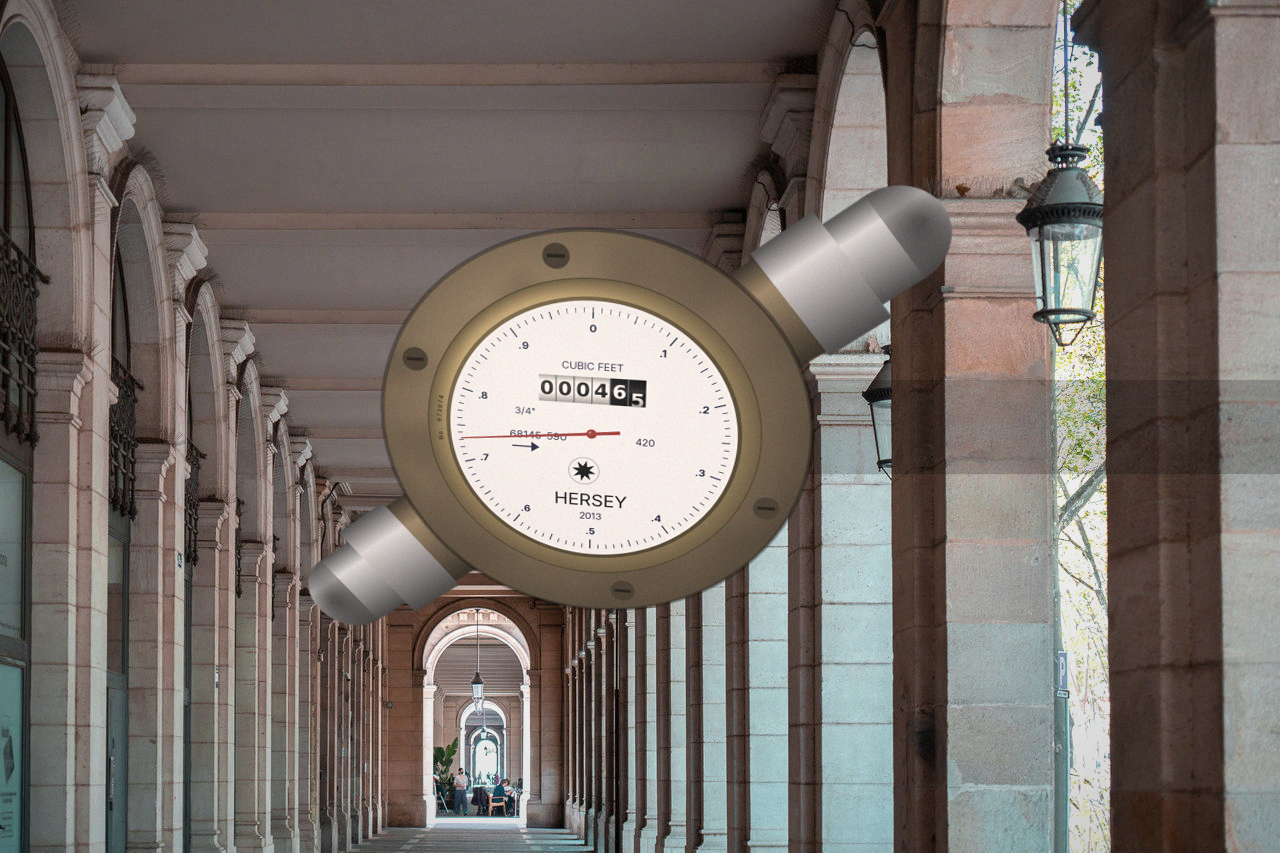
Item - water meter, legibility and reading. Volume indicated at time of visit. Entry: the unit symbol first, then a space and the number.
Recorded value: ft³ 464.73
